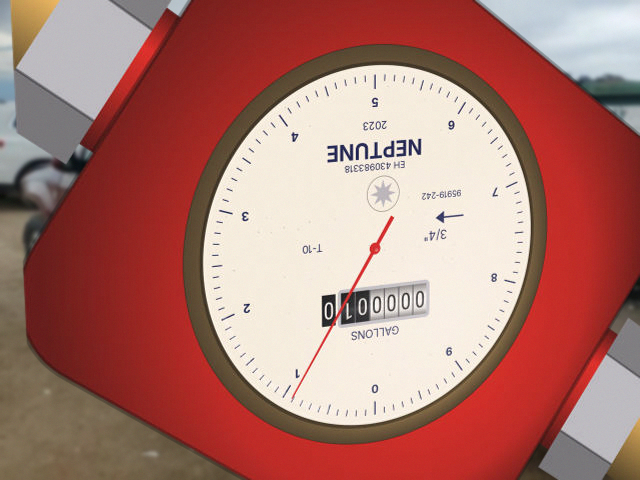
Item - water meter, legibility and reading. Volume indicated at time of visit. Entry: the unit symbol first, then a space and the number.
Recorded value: gal 10.9
